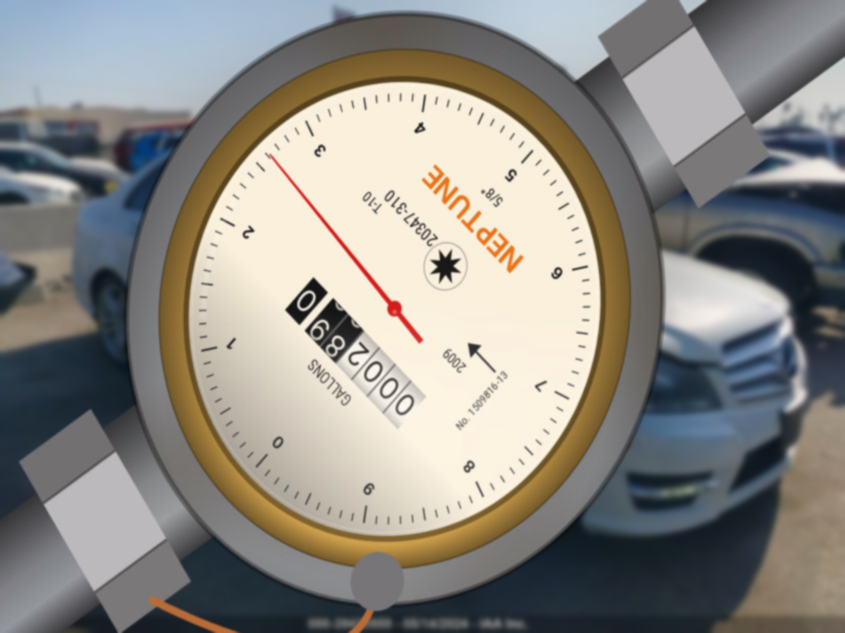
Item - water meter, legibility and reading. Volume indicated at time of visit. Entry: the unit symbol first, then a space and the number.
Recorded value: gal 2892.6
